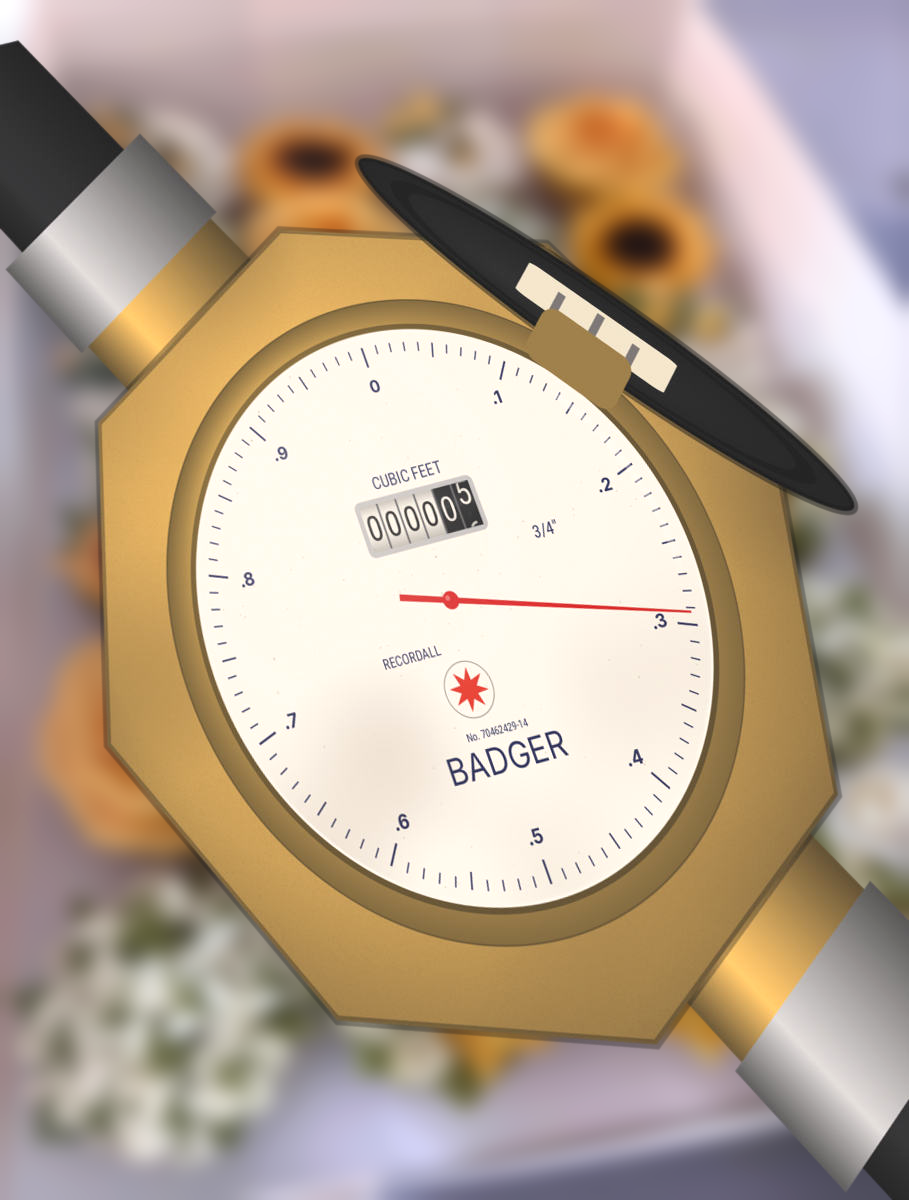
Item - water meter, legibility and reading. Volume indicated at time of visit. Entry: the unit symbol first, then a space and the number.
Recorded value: ft³ 5.29
